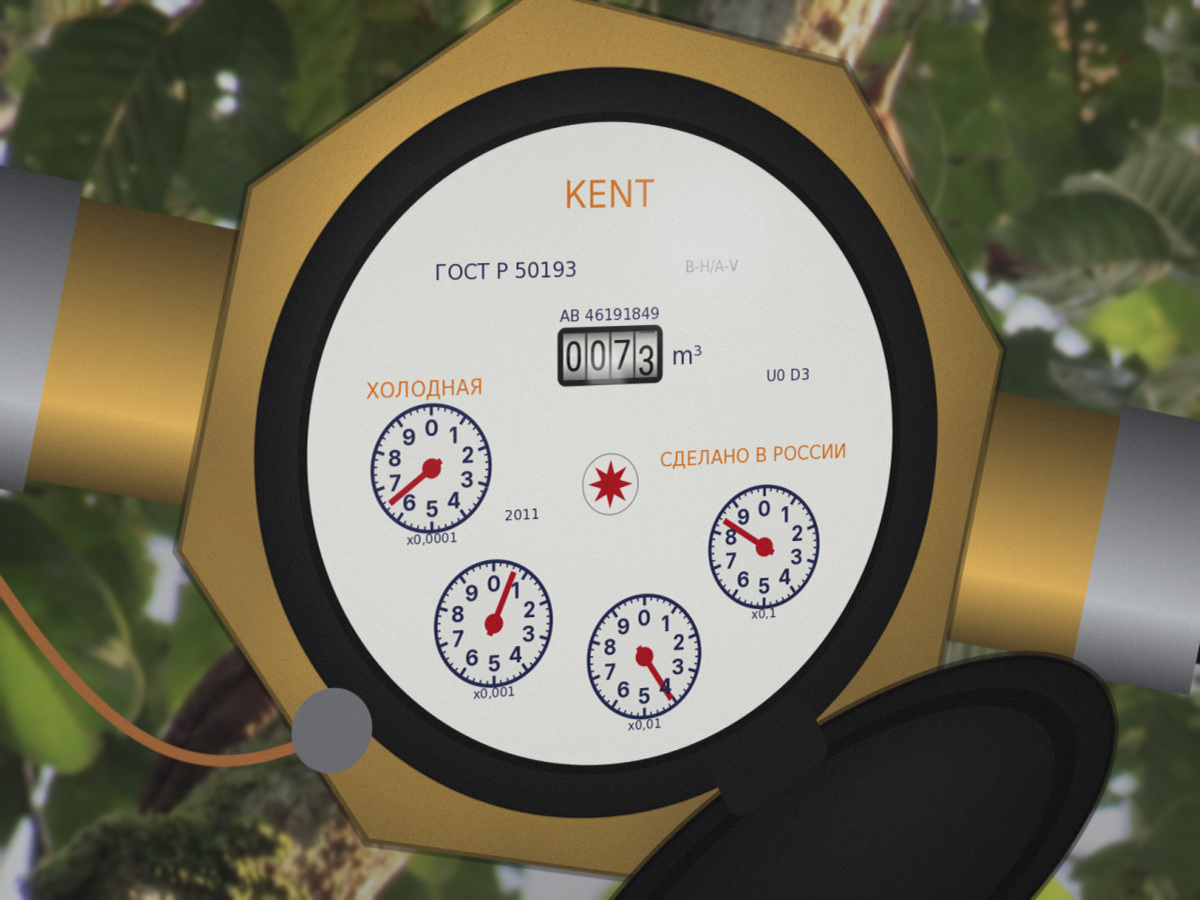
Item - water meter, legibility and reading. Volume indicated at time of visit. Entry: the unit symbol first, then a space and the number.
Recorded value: m³ 72.8406
